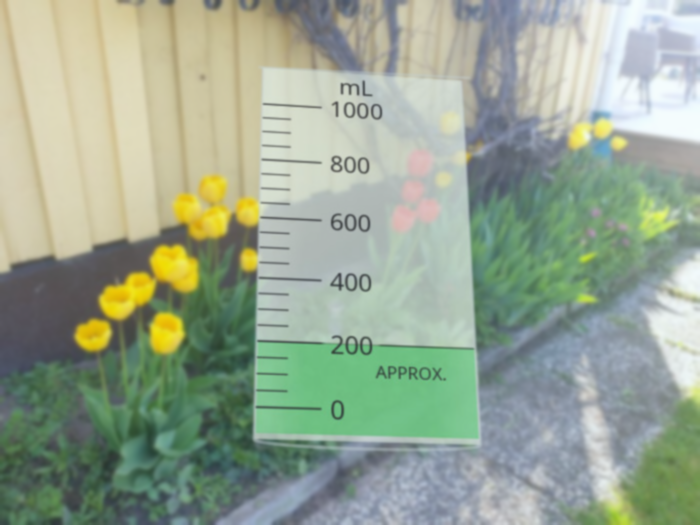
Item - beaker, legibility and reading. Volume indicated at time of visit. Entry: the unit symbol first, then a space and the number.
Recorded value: mL 200
